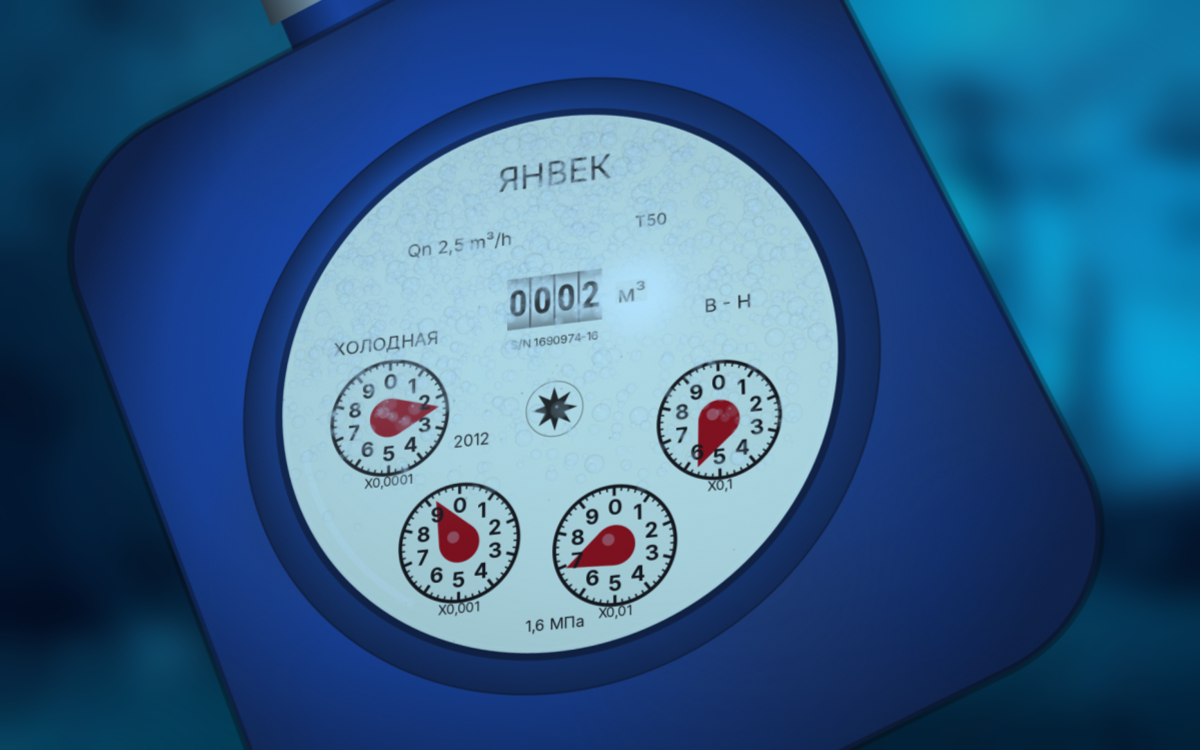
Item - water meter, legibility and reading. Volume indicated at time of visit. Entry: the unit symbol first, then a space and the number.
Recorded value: m³ 2.5692
